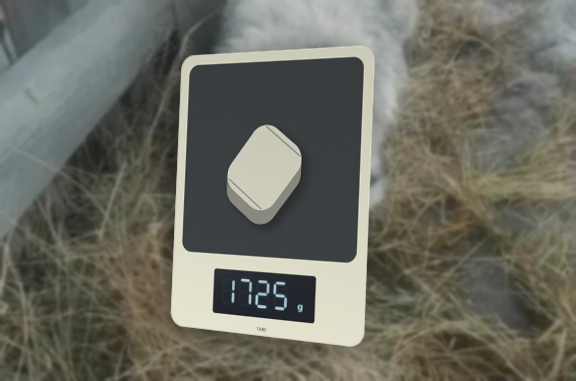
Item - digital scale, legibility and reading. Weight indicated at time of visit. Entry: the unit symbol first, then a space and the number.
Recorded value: g 1725
